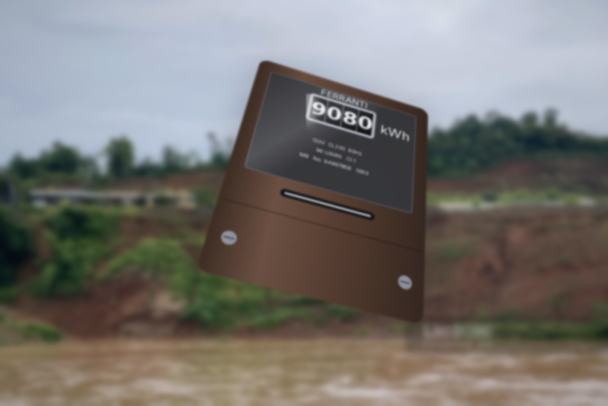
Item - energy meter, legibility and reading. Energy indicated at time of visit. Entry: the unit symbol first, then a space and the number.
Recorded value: kWh 9080
